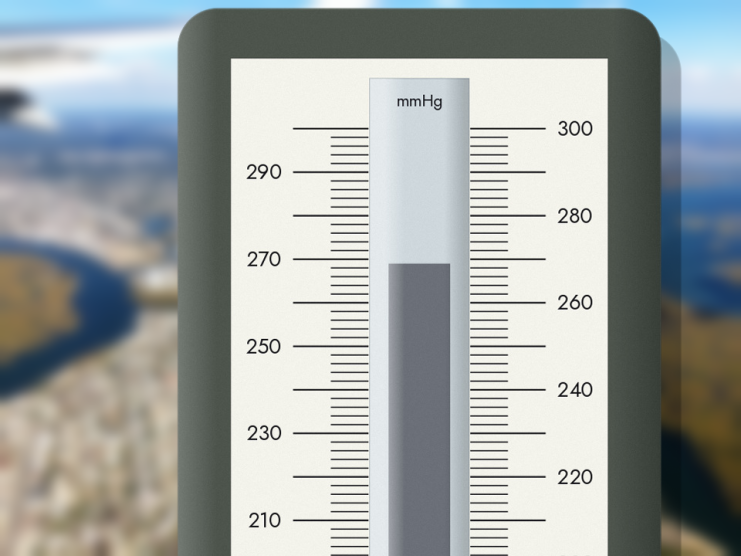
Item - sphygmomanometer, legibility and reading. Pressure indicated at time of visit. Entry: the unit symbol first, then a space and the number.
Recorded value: mmHg 269
